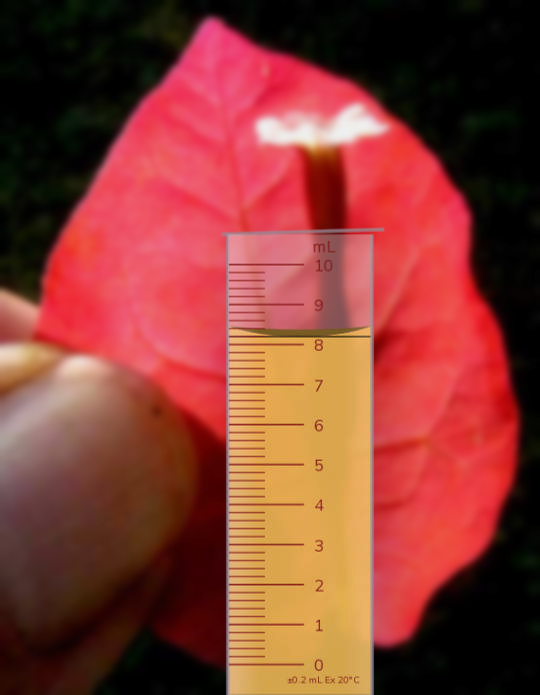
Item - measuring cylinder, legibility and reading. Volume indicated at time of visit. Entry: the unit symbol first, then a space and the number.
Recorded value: mL 8.2
